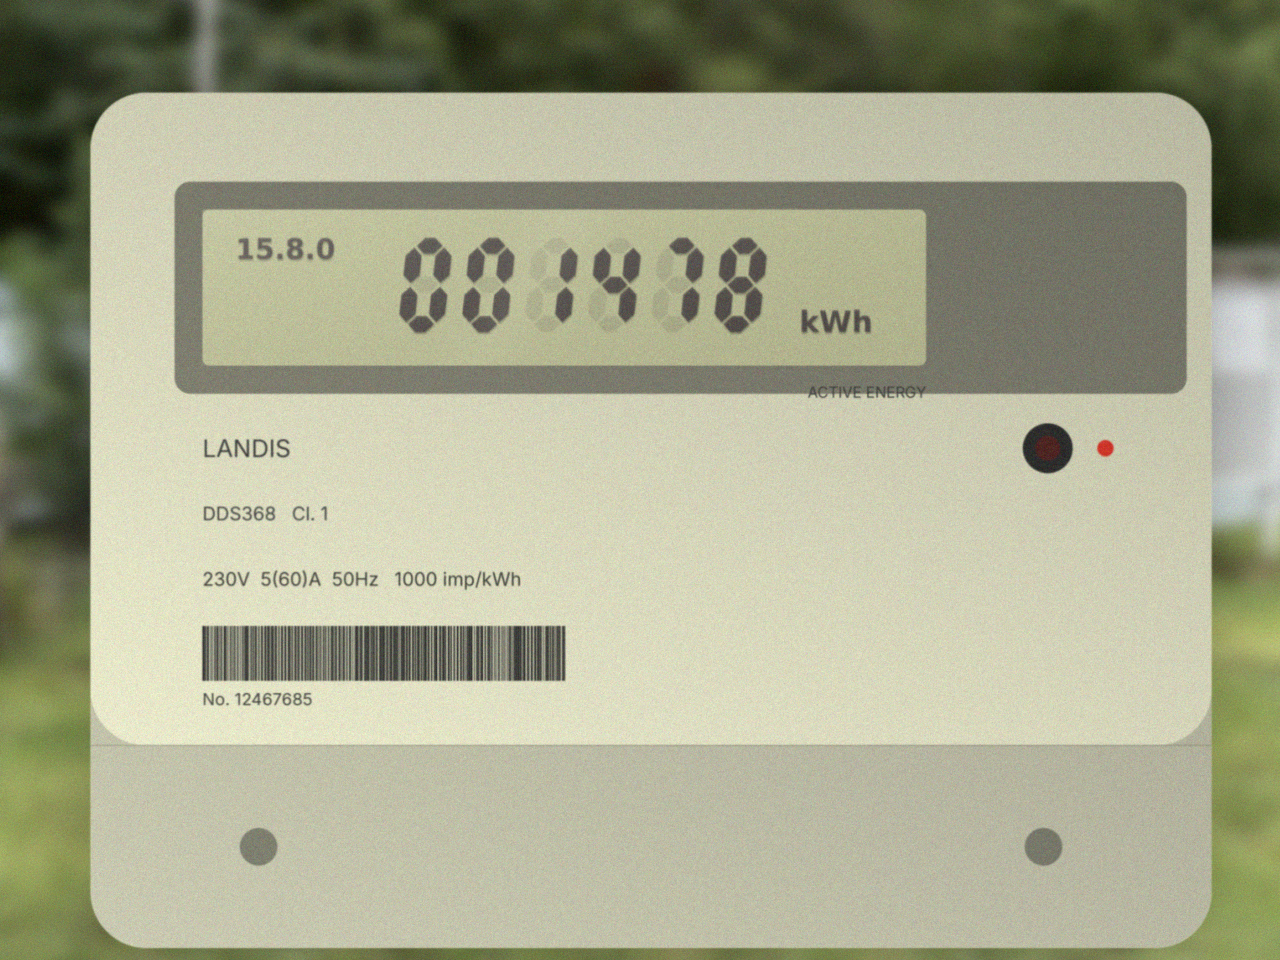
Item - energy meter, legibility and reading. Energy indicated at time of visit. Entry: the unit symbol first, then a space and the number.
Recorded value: kWh 1478
